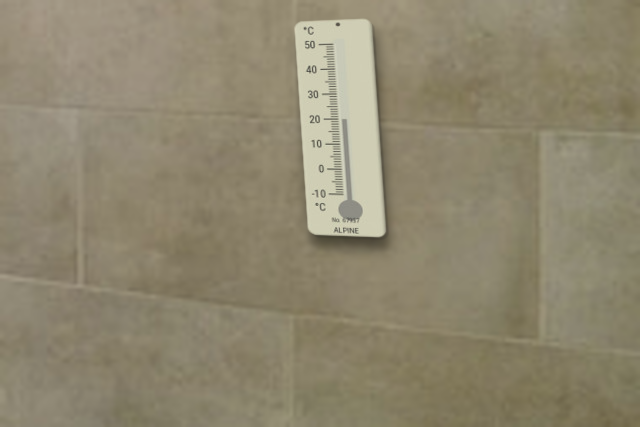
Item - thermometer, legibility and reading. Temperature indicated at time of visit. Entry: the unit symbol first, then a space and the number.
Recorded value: °C 20
